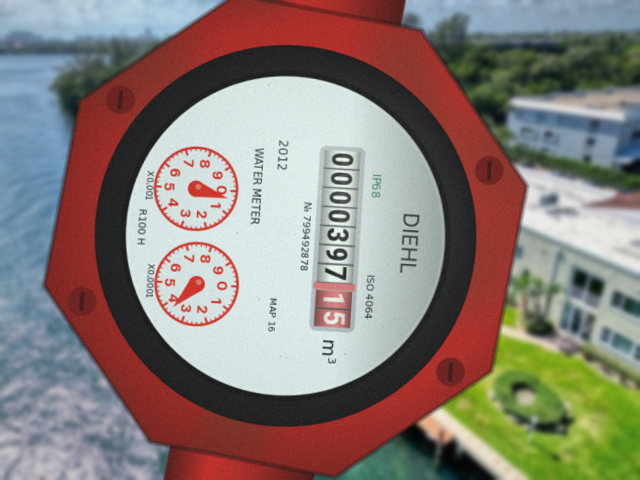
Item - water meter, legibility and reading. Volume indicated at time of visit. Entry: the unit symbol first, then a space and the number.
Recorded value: m³ 397.1503
